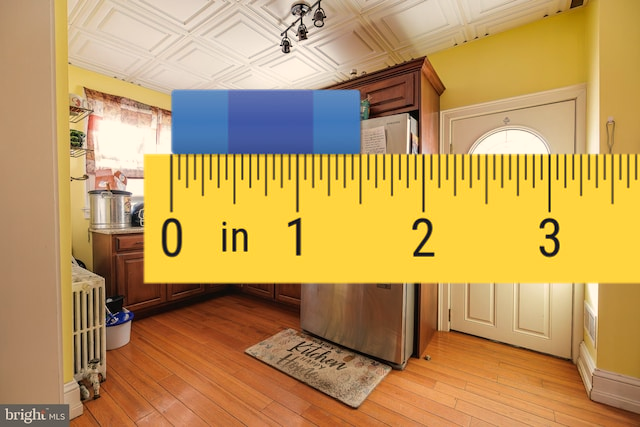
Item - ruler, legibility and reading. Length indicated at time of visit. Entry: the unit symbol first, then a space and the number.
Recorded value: in 1.5
